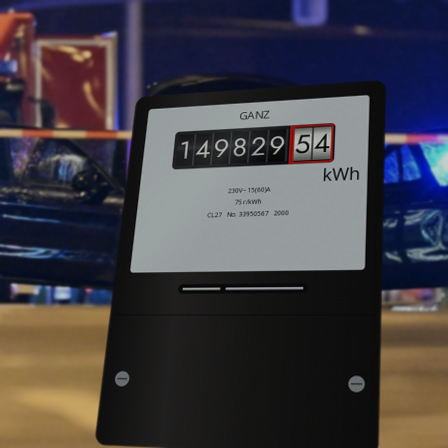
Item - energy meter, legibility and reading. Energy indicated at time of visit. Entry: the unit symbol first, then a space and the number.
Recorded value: kWh 149829.54
